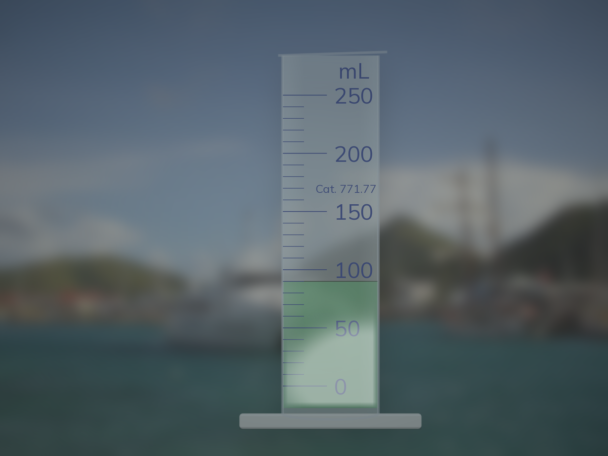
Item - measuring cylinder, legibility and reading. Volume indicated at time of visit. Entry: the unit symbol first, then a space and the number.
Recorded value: mL 90
